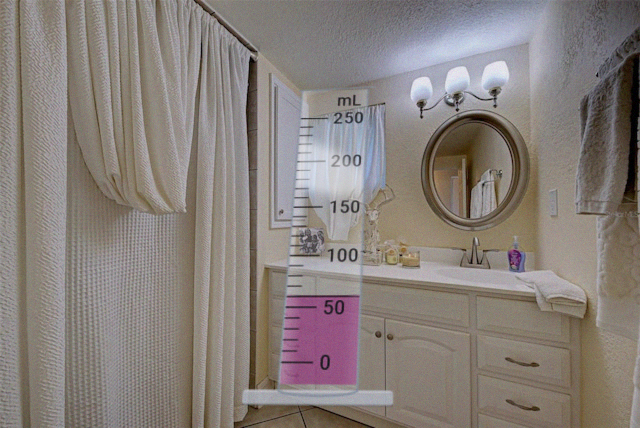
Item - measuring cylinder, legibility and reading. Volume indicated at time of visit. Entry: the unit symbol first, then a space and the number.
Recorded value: mL 60
